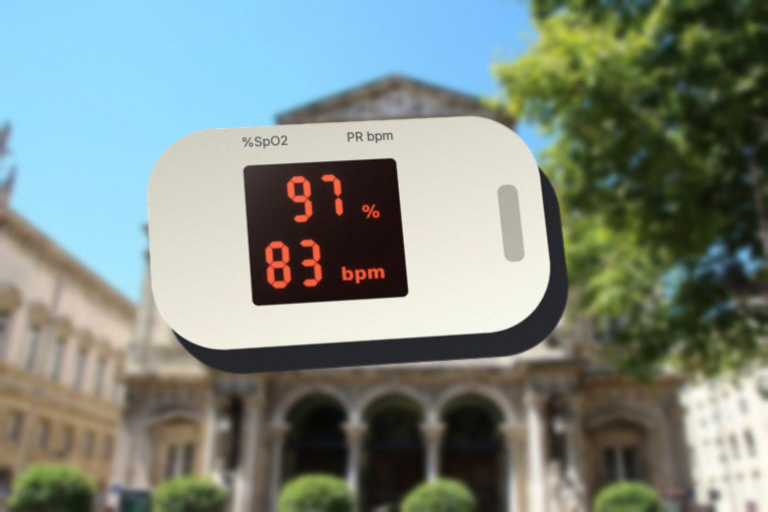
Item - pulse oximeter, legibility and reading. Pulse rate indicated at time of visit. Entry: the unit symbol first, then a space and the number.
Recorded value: bpm 83
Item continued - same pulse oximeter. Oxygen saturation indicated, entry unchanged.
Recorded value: % 97
